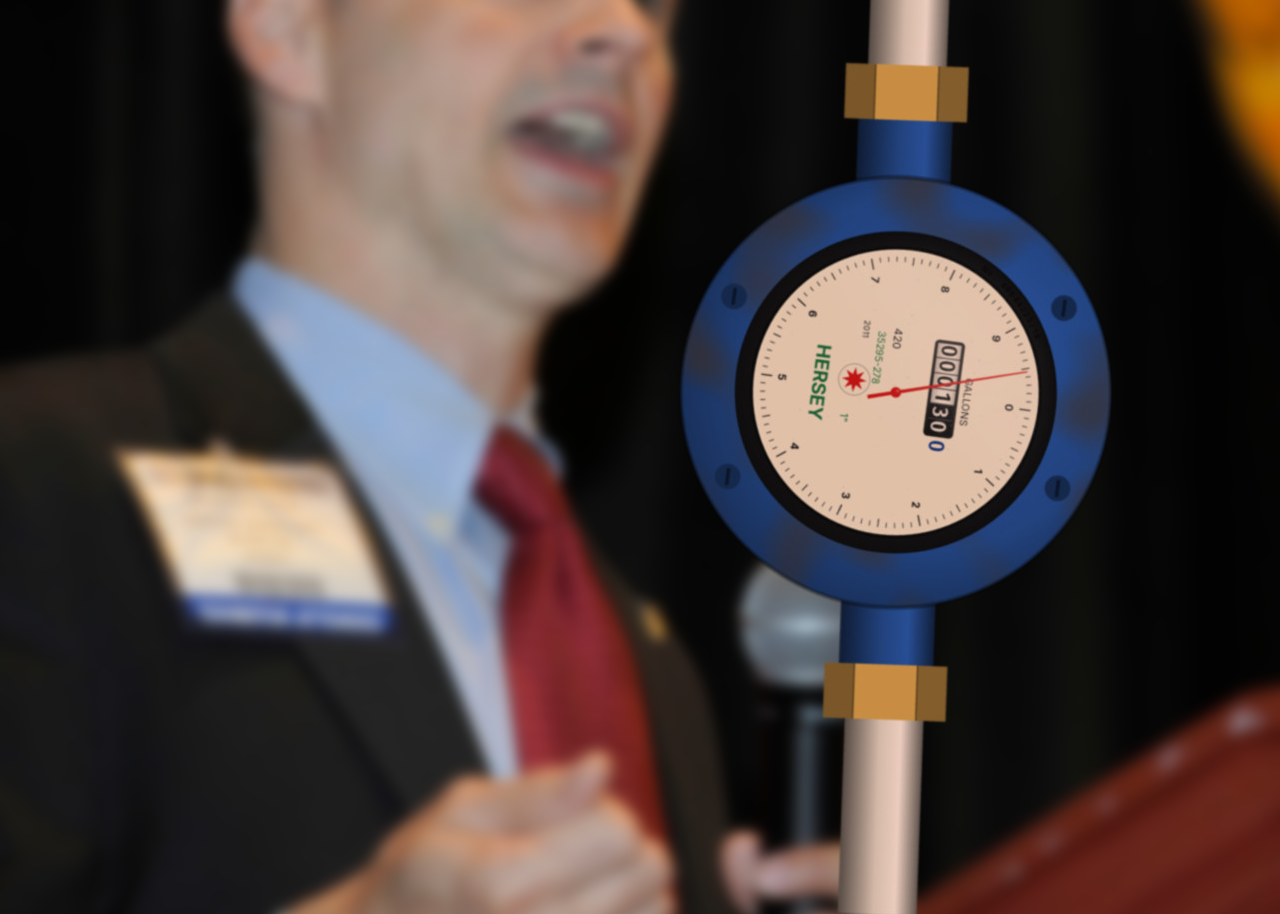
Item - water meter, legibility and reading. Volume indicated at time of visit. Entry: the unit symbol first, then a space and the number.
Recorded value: gal 1299.5
